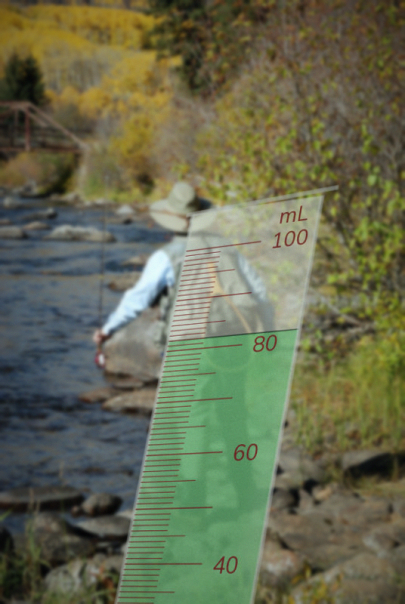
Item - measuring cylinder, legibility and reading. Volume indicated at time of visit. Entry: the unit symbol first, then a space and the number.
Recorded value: mL 82
